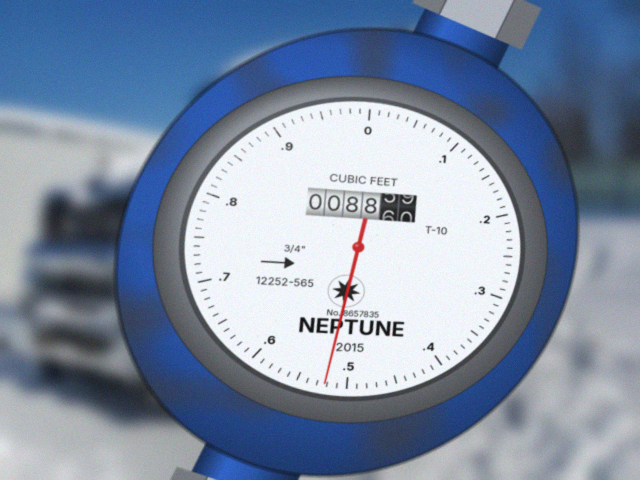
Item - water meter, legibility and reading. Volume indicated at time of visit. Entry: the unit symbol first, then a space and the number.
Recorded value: ft³ 8859.52
